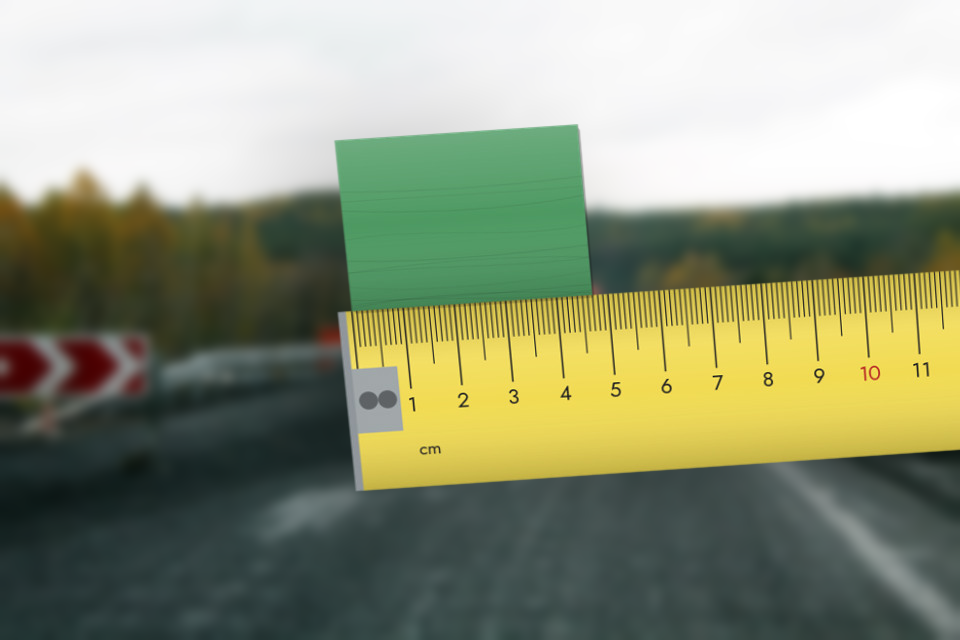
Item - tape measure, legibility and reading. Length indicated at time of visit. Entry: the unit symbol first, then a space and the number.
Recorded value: cm 4.7
